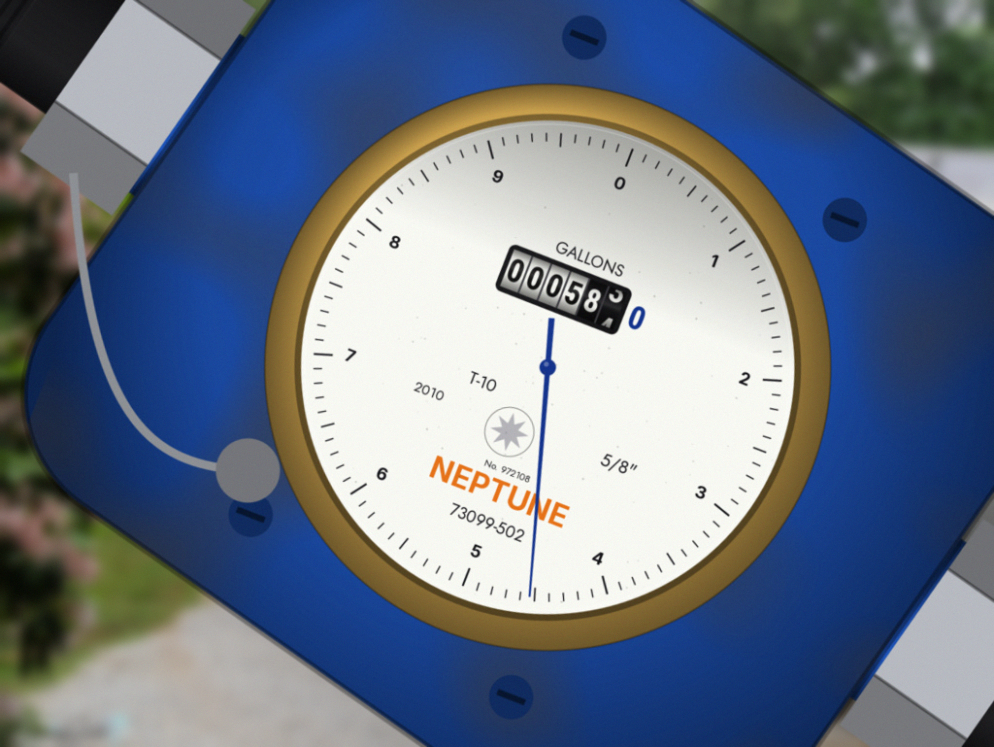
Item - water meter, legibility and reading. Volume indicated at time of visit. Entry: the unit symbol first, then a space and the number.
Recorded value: gal 5834.5
